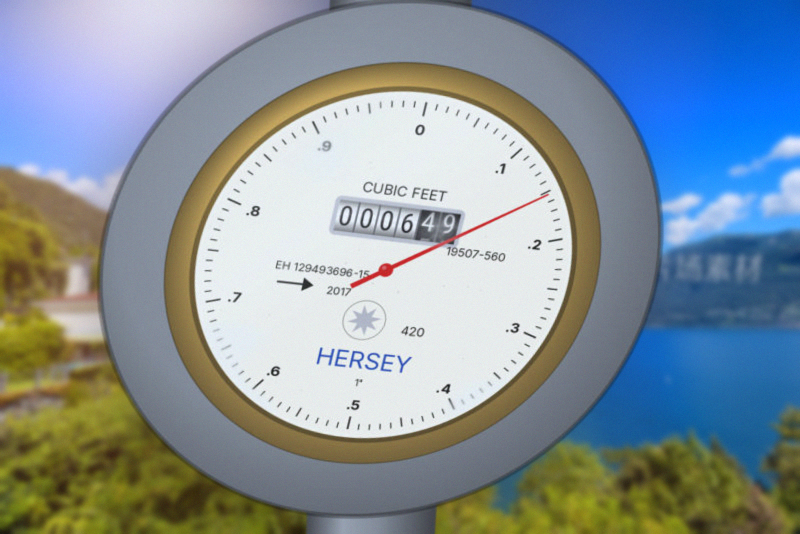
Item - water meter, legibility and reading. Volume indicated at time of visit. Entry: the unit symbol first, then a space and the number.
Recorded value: ft³ 649.15
